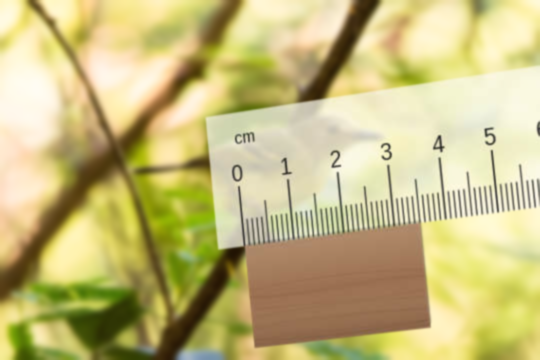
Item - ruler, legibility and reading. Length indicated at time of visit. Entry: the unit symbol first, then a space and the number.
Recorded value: cm 3.5
